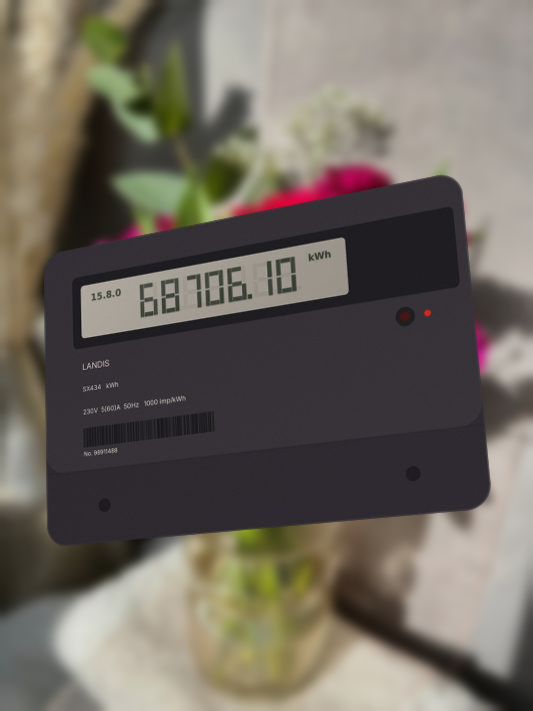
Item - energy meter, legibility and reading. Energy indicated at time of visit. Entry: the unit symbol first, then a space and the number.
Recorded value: kWh 68706.10
